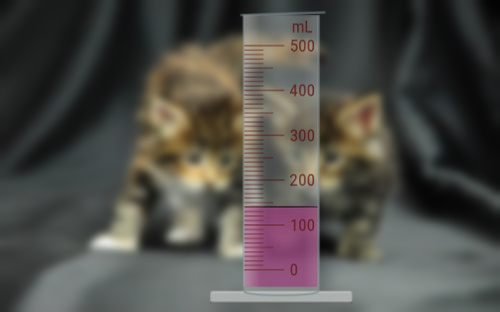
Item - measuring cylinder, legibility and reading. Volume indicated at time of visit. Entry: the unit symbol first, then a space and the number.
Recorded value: mL 140
